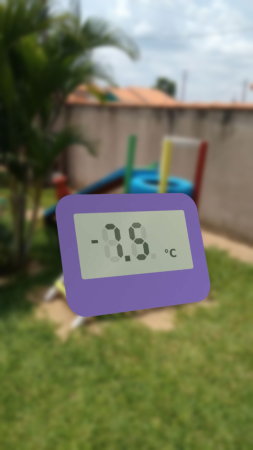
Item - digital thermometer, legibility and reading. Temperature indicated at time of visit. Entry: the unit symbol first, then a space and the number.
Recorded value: °C -7.5
